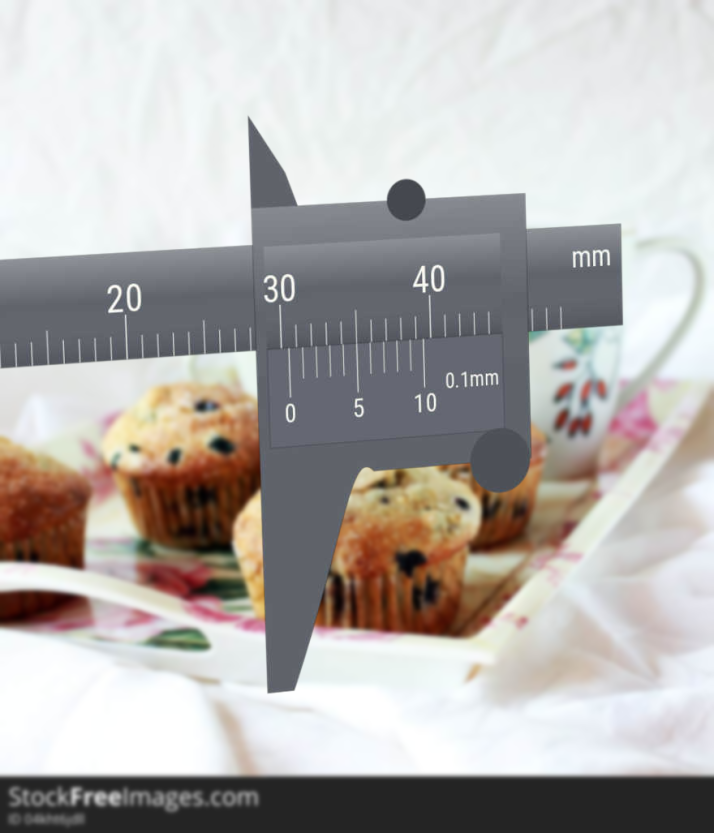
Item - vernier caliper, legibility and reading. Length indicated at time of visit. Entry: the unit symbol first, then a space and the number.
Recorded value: mm 30.5
